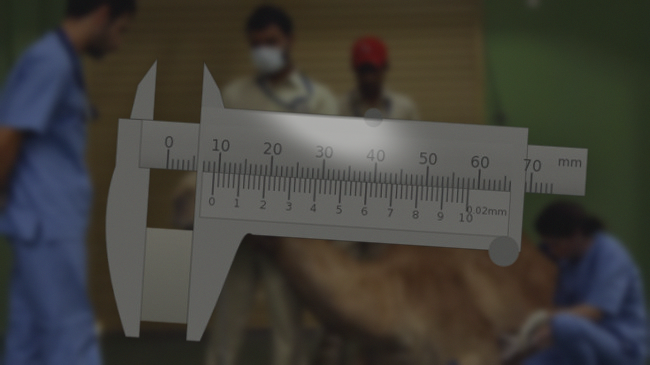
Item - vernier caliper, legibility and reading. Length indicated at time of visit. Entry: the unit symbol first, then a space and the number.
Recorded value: mm 9.0
